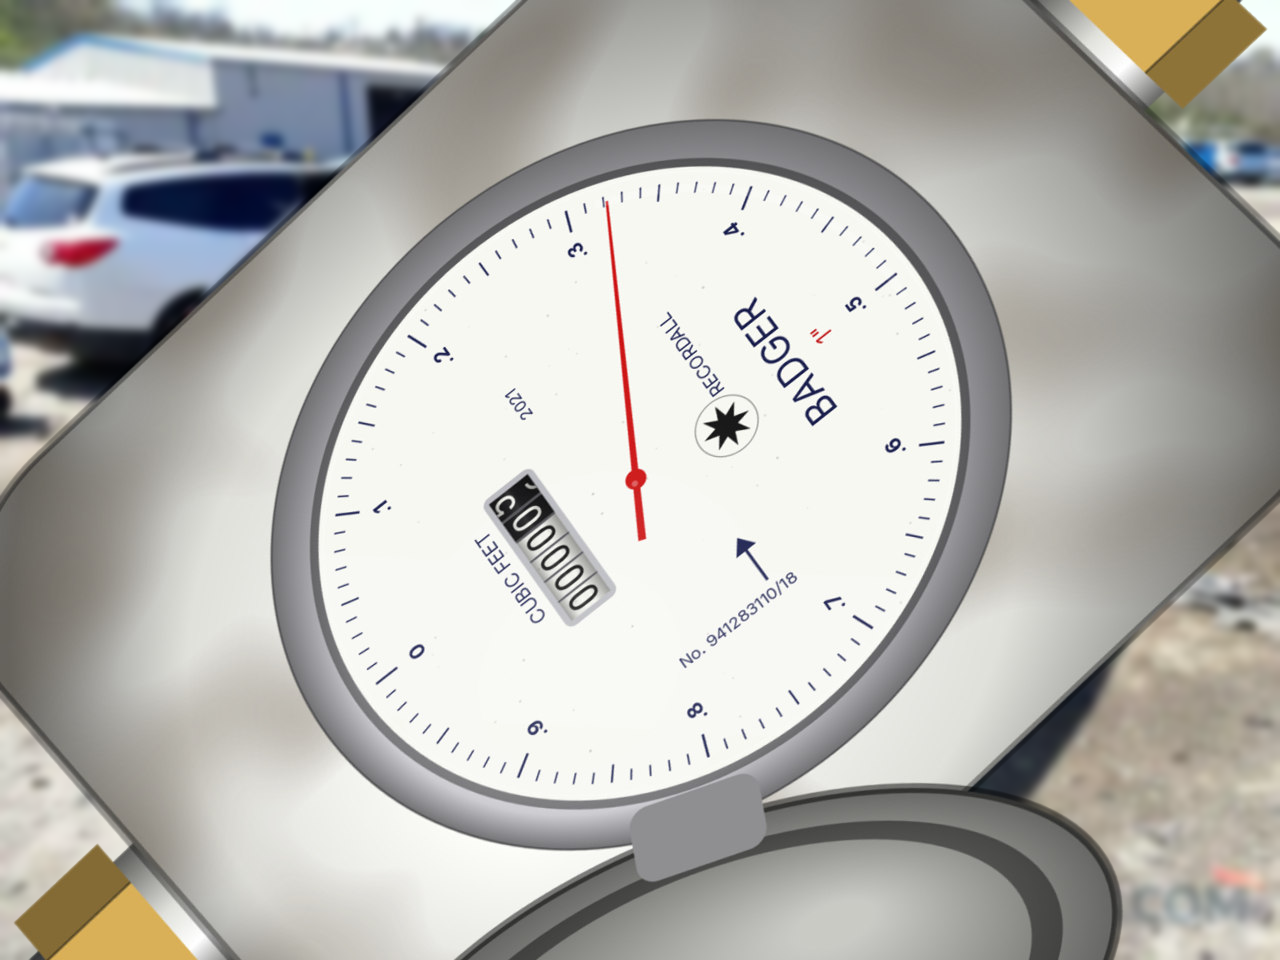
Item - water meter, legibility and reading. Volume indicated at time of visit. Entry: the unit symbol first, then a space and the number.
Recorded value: ft³ 5.32
